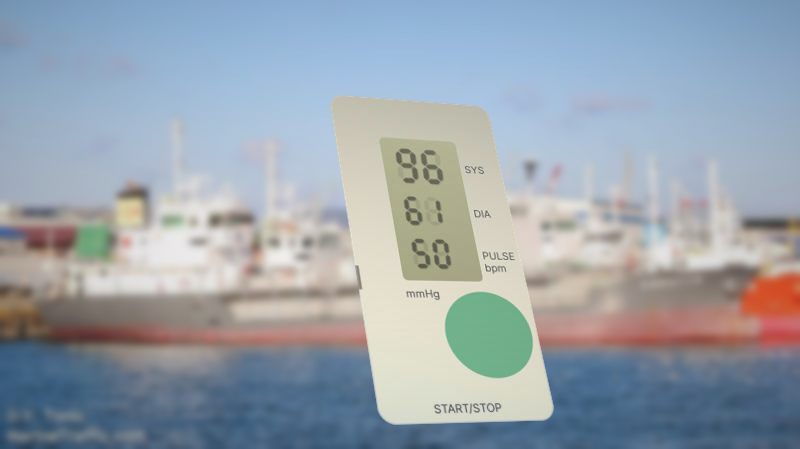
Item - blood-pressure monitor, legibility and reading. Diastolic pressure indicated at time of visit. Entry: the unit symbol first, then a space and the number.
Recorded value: mmHg 61
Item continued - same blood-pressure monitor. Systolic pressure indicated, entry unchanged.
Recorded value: mmHg 96
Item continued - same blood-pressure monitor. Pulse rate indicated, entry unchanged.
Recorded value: bpm 50
